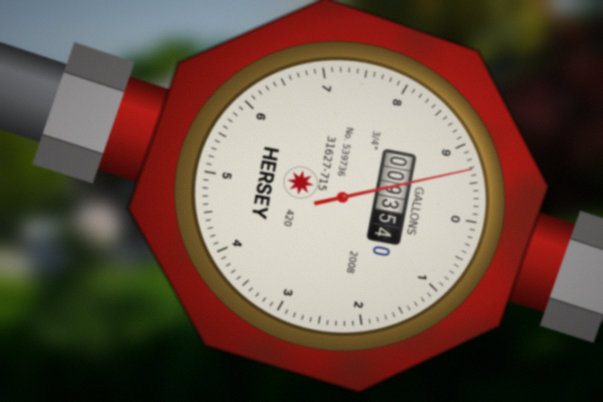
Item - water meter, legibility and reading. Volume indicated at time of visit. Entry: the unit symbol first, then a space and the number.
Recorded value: gal 93539.3
